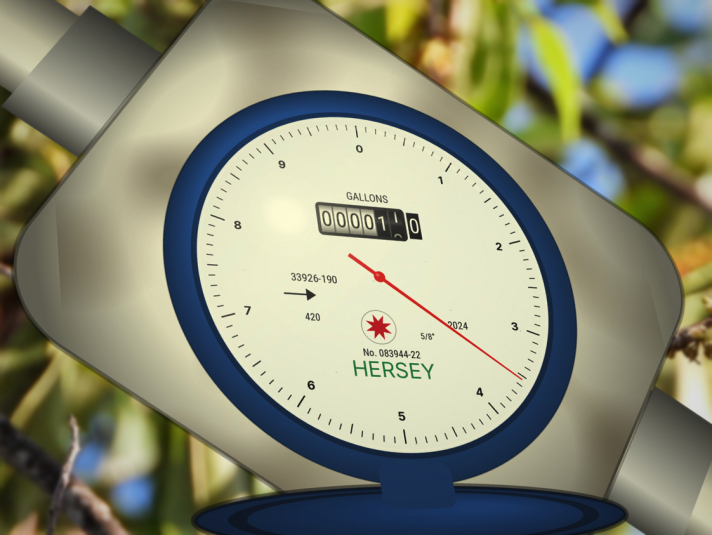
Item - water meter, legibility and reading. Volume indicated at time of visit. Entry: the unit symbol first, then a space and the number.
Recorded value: gal 113.5
